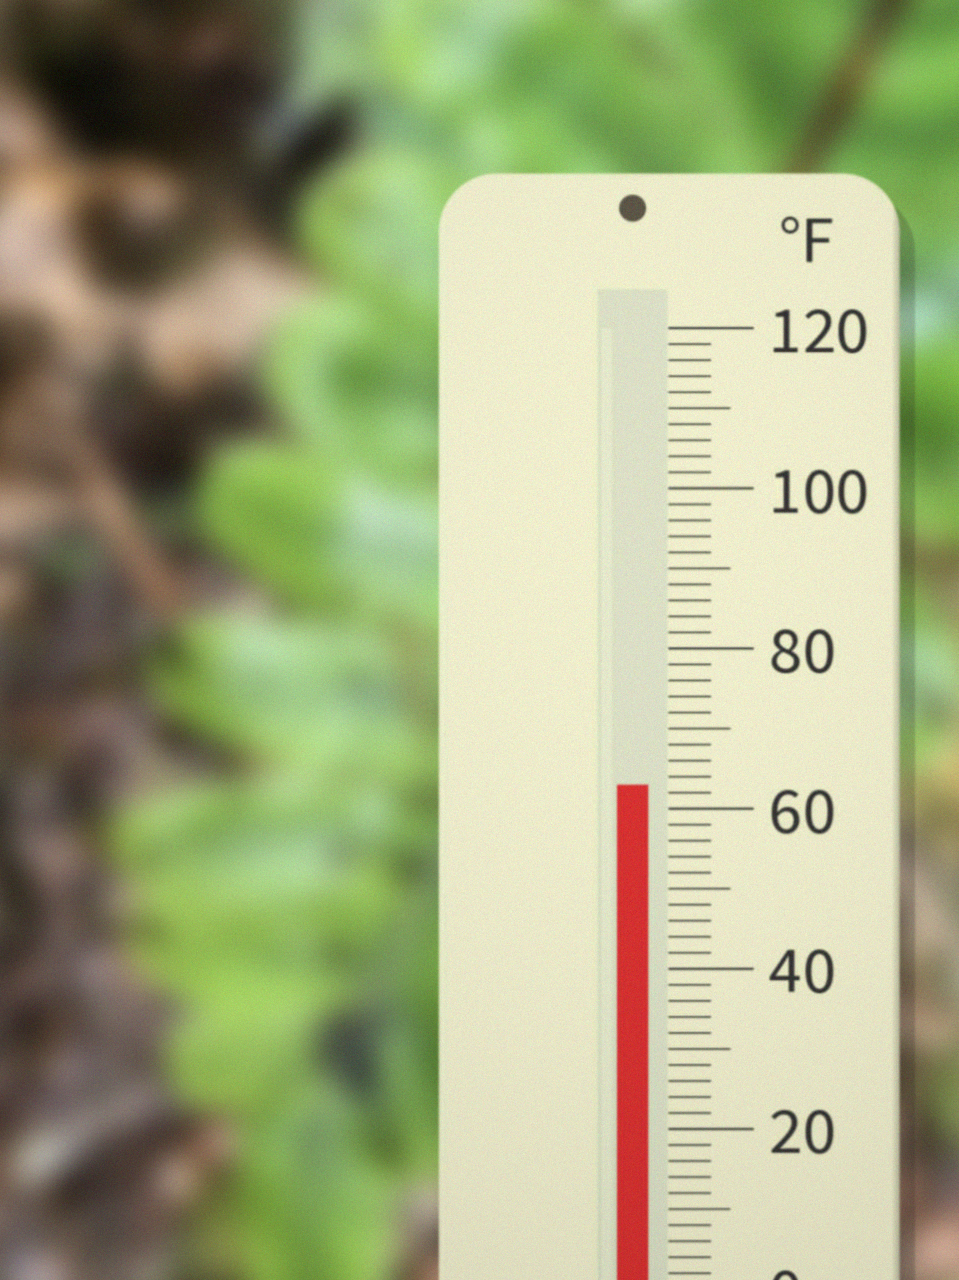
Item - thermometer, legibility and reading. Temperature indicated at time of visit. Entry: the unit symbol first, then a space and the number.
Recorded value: °F 63
